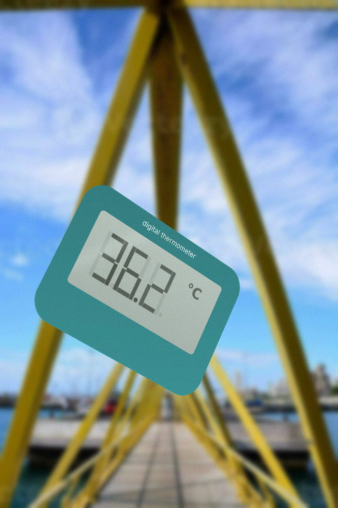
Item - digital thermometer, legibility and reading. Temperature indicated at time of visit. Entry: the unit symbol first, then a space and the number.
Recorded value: °C 36.2
